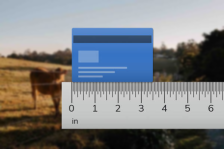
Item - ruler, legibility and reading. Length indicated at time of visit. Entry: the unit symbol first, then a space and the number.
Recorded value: in 3.5
